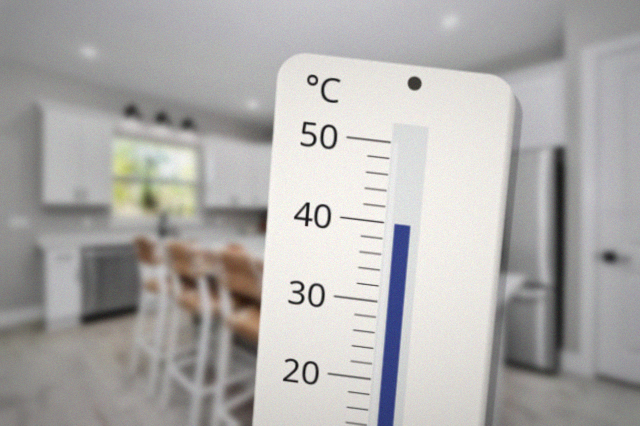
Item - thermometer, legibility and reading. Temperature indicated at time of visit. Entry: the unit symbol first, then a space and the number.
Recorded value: °C 40
